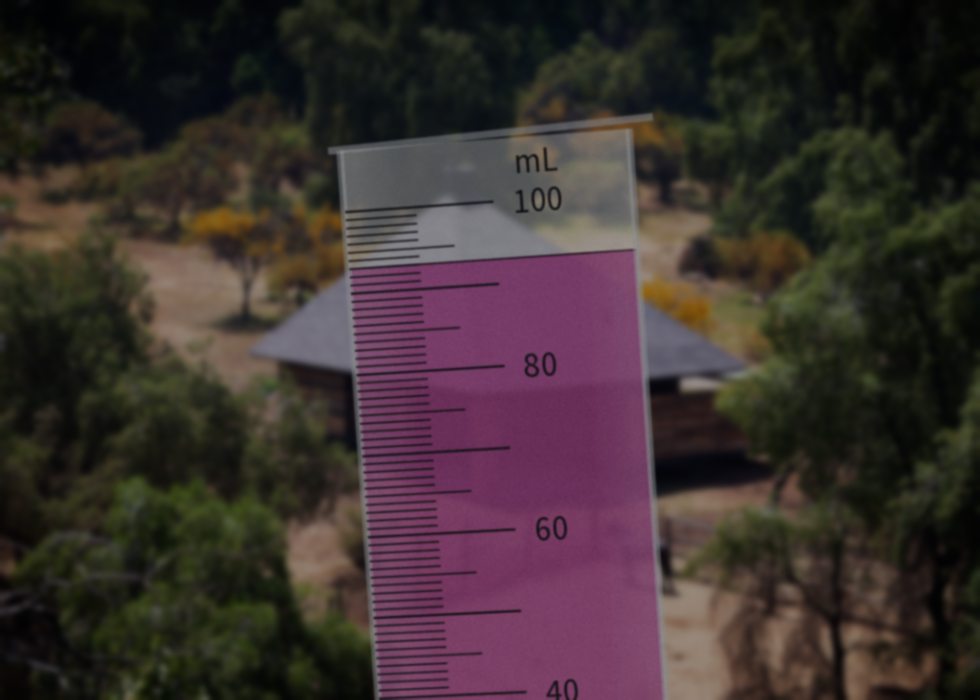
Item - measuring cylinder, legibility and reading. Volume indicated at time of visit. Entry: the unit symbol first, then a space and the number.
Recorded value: mL 93
